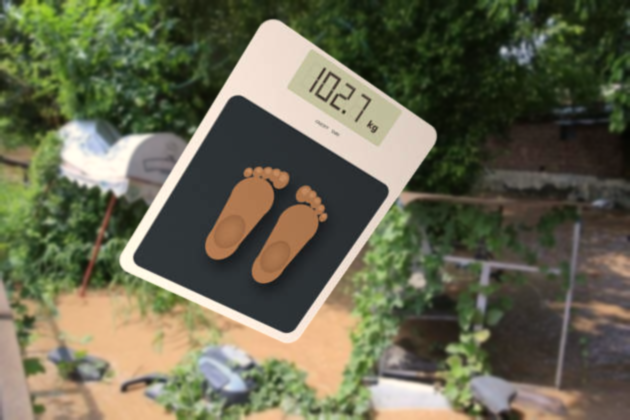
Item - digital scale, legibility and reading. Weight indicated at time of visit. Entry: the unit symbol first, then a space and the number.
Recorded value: kg 102.7
